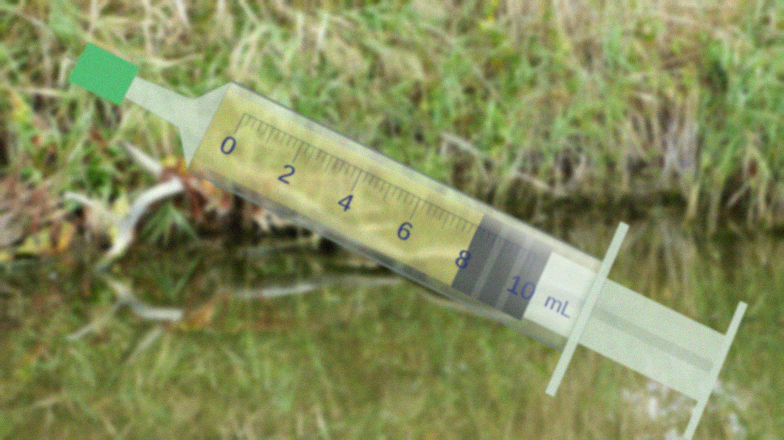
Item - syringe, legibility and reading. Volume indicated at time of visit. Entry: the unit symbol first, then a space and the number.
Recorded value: mL 8
